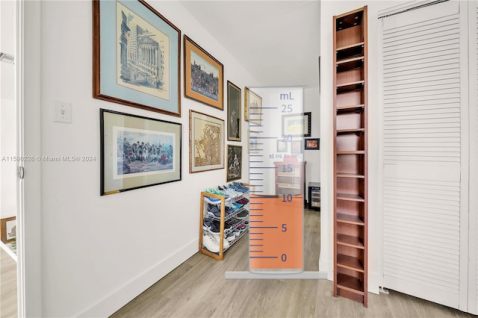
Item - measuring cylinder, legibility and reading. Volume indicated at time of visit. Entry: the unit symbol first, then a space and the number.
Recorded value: mL 10
